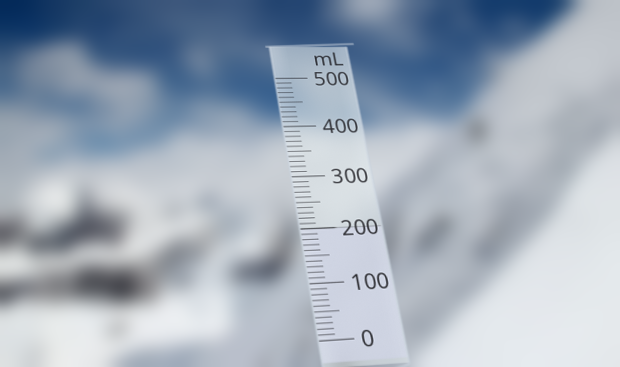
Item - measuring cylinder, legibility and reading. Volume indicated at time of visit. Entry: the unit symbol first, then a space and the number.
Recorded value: mL 200
